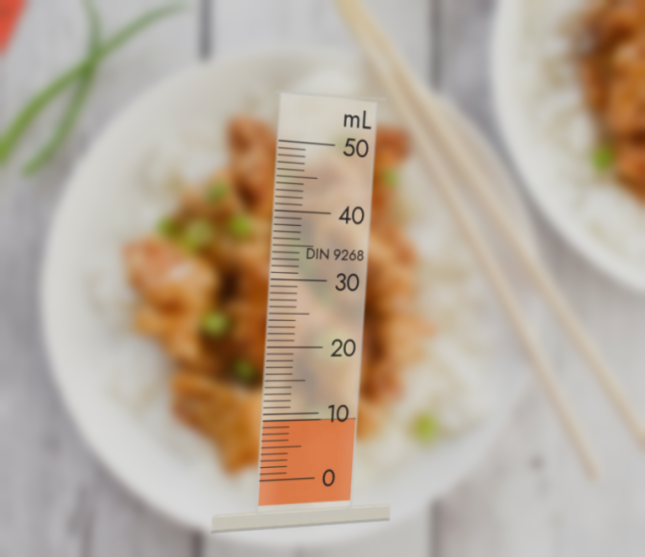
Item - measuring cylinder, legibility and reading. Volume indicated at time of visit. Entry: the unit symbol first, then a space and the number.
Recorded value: mL 9
